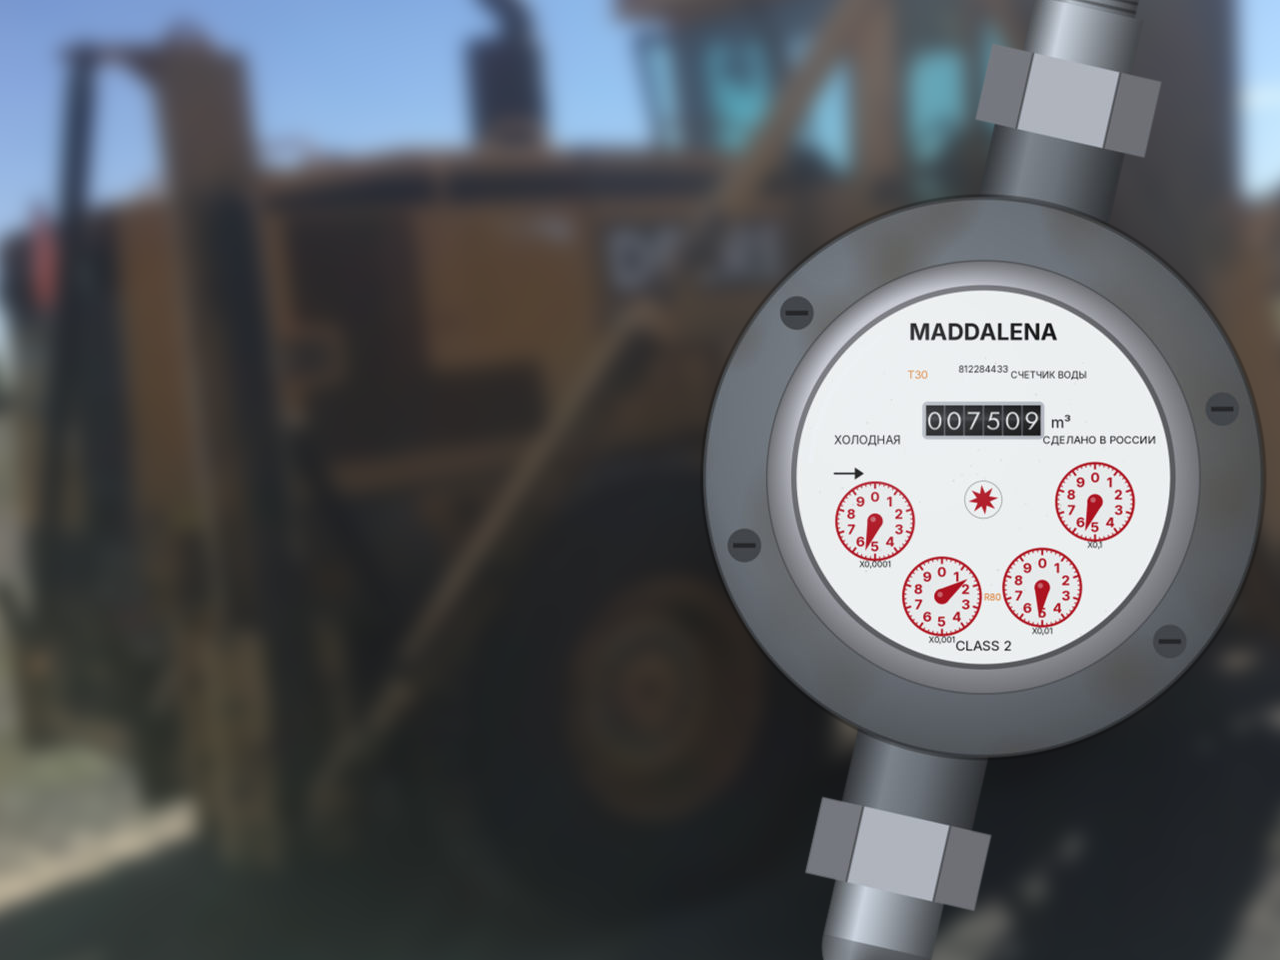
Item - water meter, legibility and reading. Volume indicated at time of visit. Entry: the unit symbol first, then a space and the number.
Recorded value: m³ 7509.5515
